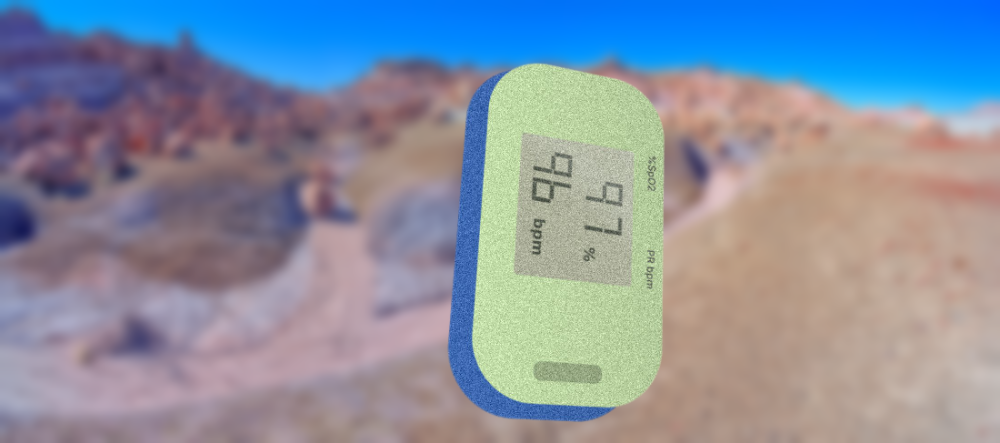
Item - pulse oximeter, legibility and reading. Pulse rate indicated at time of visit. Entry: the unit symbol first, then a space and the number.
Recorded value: bpm 96
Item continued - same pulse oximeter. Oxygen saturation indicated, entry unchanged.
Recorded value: % 97
